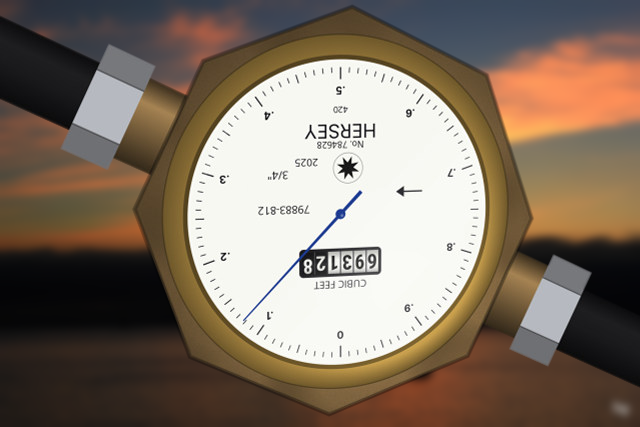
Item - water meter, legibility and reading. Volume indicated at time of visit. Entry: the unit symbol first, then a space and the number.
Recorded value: ft³ 693128.12
